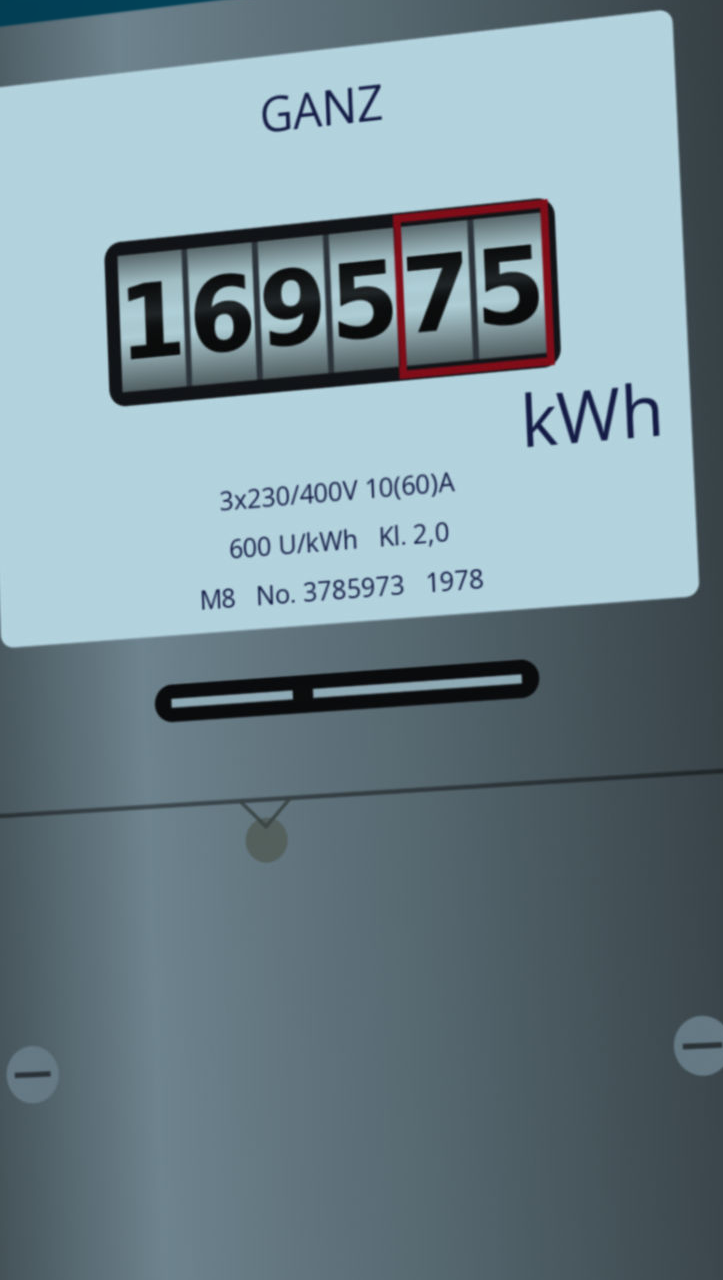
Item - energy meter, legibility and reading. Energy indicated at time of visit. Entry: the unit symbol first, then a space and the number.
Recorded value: kWh 1695.75
